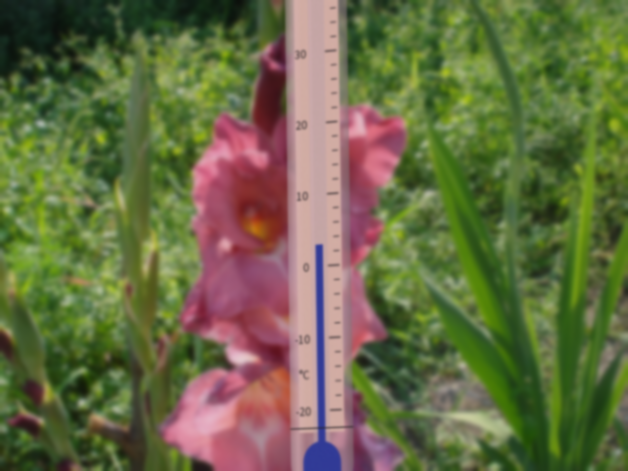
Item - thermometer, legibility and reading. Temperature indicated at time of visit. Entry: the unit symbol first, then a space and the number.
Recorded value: °C 3
